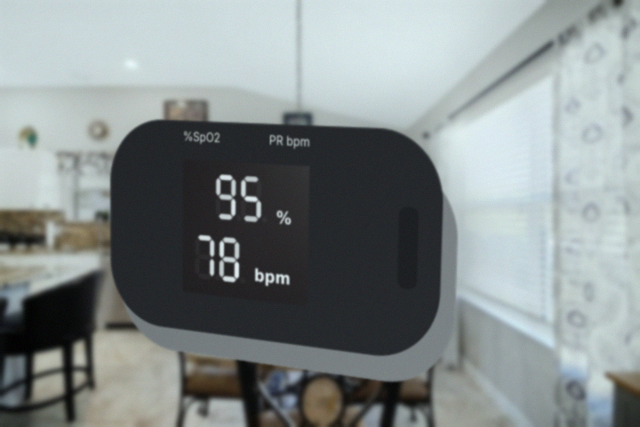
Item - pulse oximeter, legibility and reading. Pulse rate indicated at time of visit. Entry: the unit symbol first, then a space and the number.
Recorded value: bpm 78
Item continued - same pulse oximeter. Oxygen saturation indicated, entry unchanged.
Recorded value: % 95
